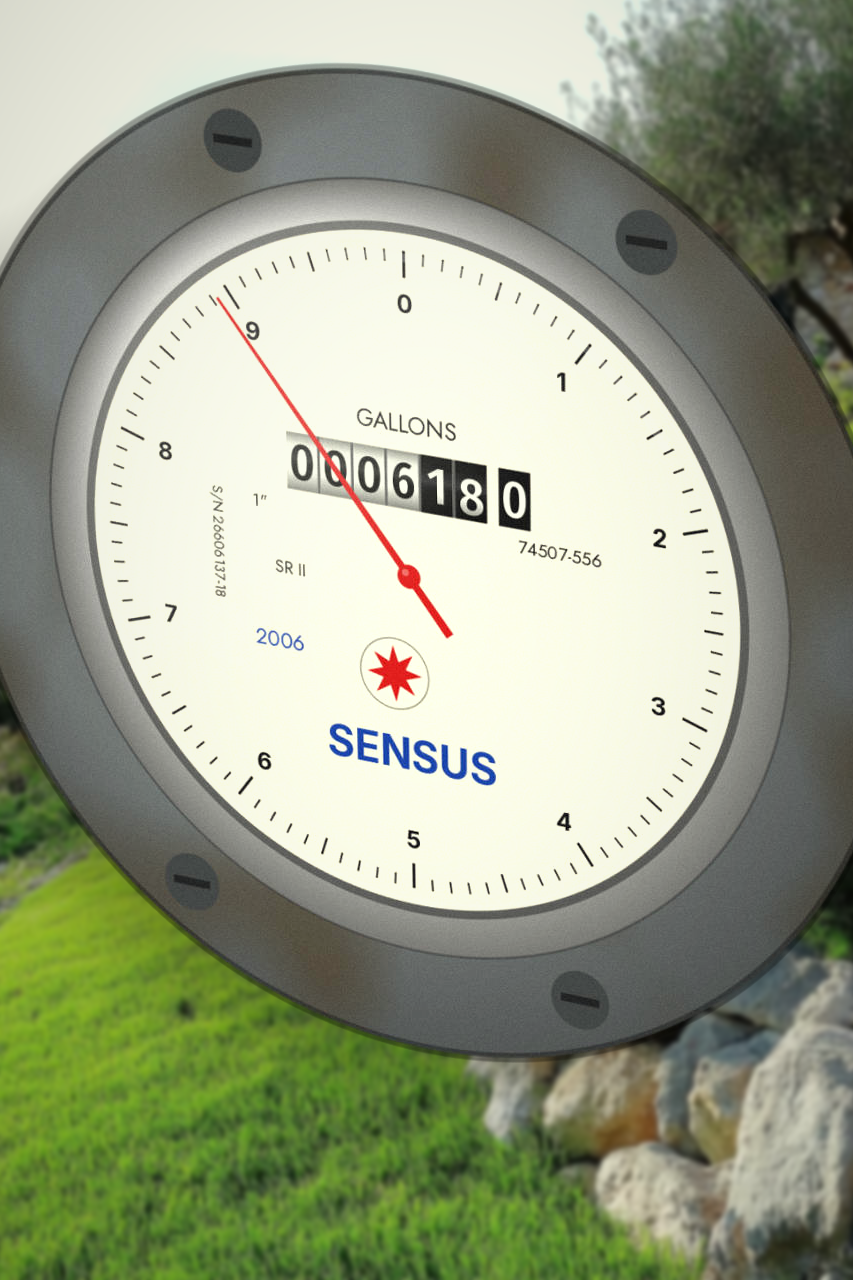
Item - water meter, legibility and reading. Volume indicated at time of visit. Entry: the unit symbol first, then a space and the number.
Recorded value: gal 6178.9
